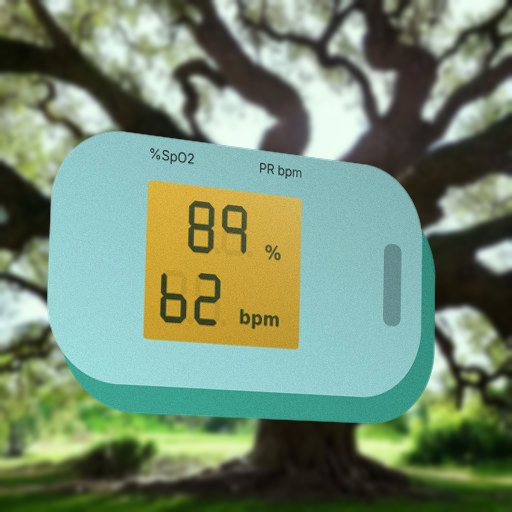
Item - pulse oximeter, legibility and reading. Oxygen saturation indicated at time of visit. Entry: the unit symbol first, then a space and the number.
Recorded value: % 89
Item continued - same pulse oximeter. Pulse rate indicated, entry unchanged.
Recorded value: bpm 62
